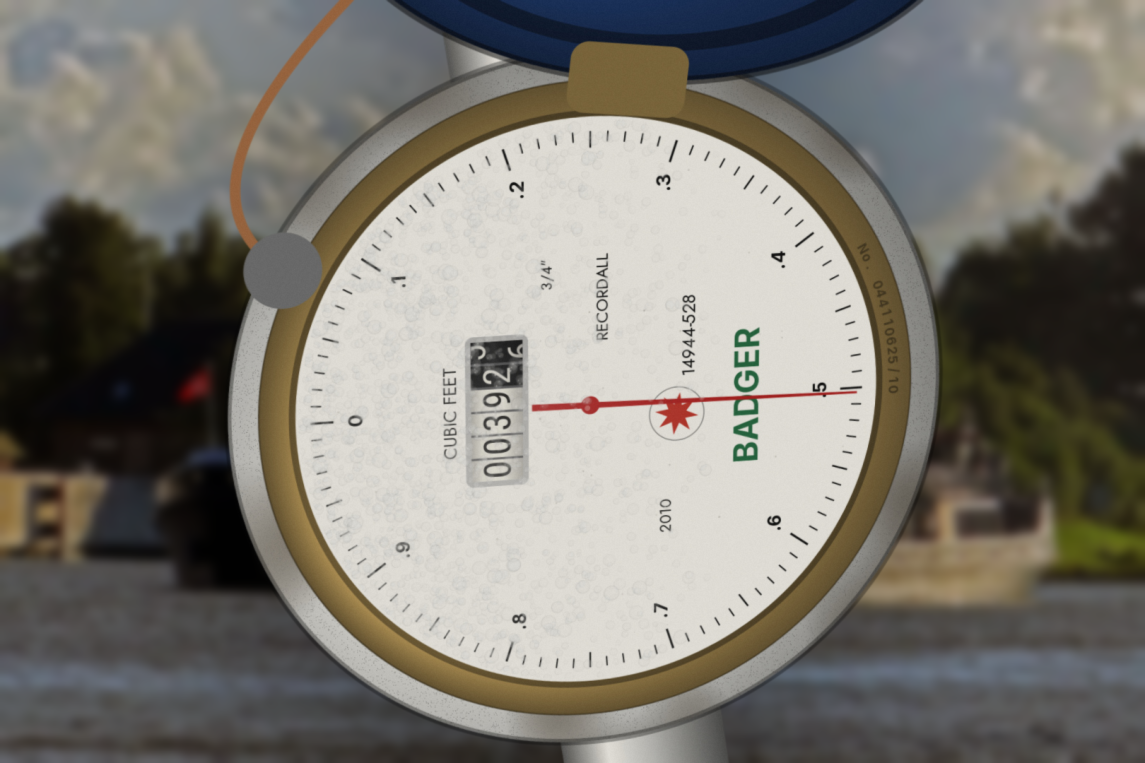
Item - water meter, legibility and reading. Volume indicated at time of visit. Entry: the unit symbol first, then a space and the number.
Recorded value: ft³ 3925.50
